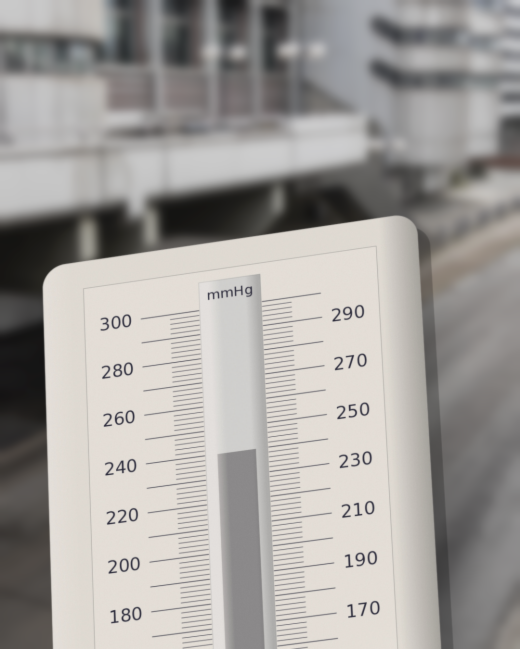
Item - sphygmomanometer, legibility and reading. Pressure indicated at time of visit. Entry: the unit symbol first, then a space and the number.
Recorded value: mmHg 240
